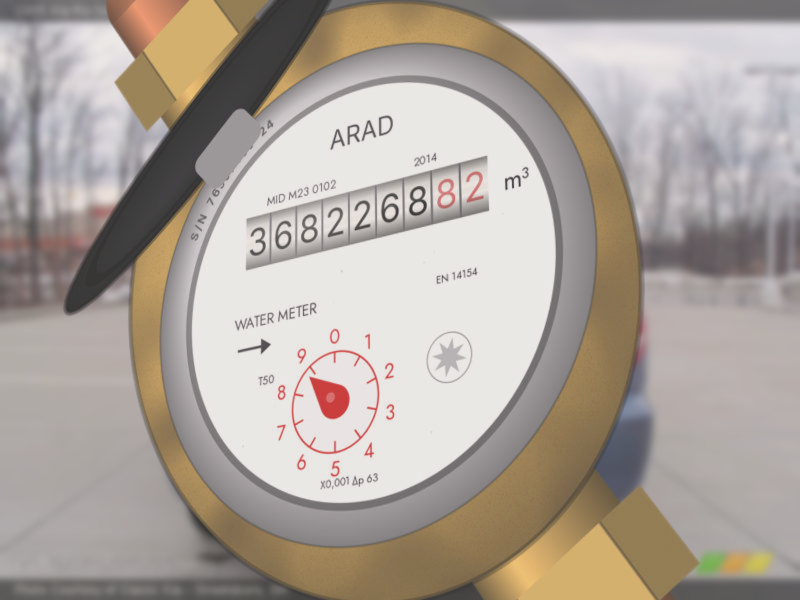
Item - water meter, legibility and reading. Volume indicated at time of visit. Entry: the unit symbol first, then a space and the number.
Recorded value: m³ 3682268.828
